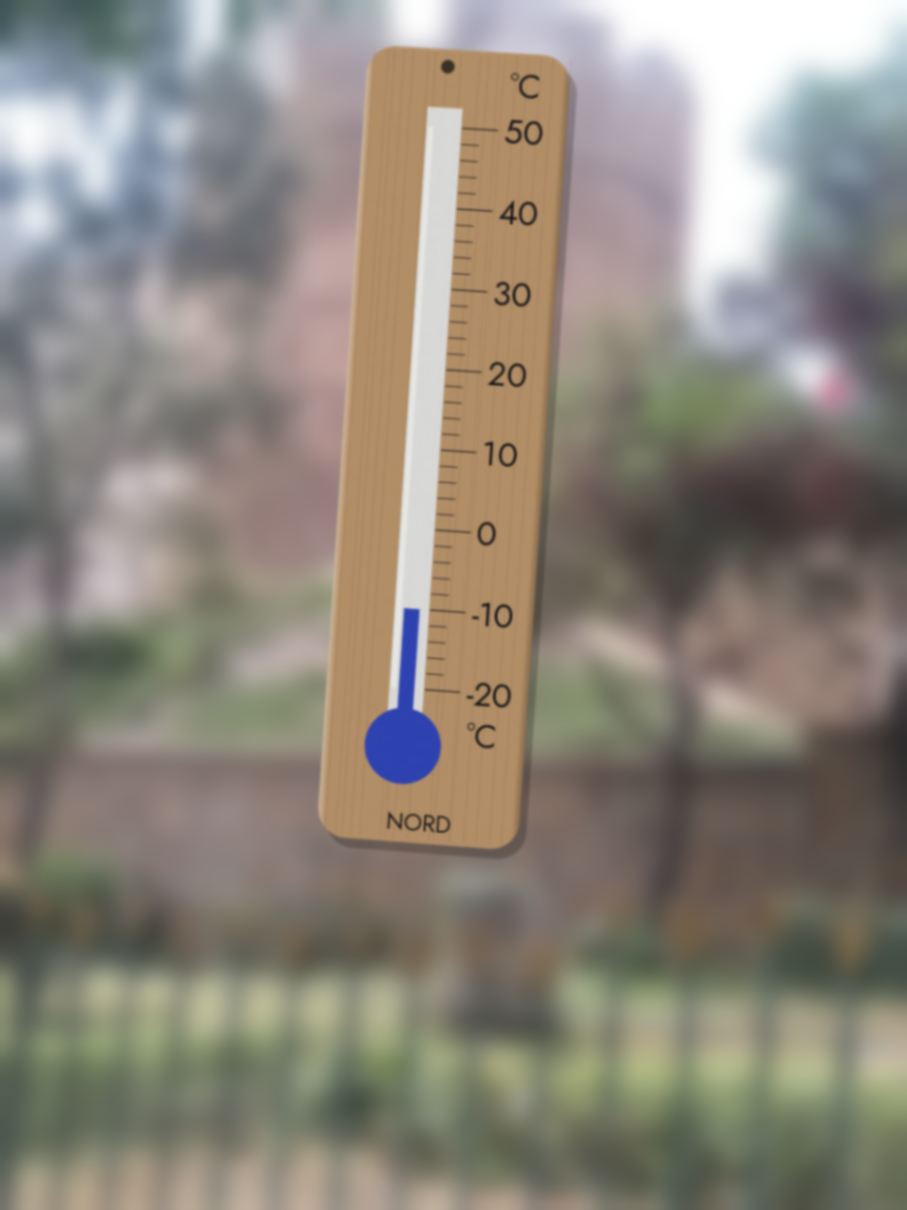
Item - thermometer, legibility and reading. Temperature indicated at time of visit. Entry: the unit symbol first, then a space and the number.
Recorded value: °C -10
